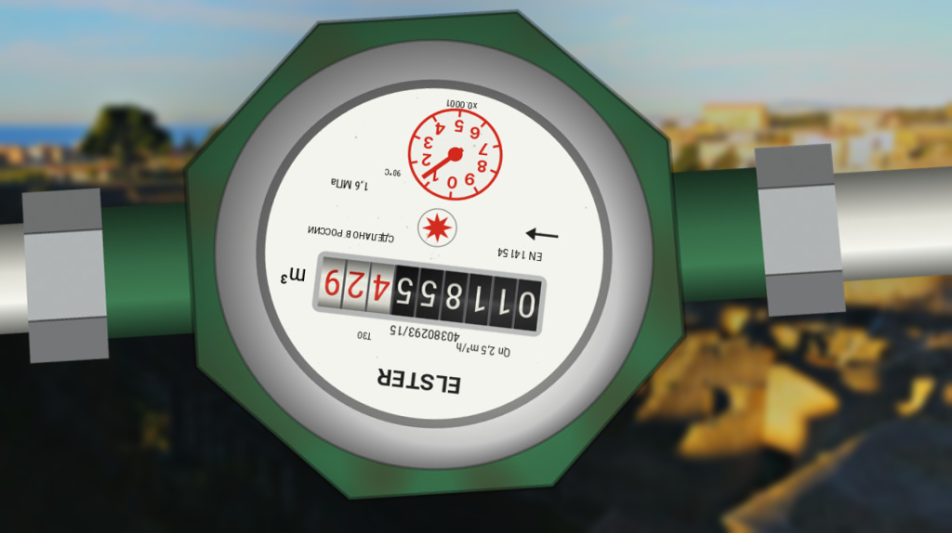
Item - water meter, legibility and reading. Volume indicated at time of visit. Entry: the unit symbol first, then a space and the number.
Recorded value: m³ 11855.4291
